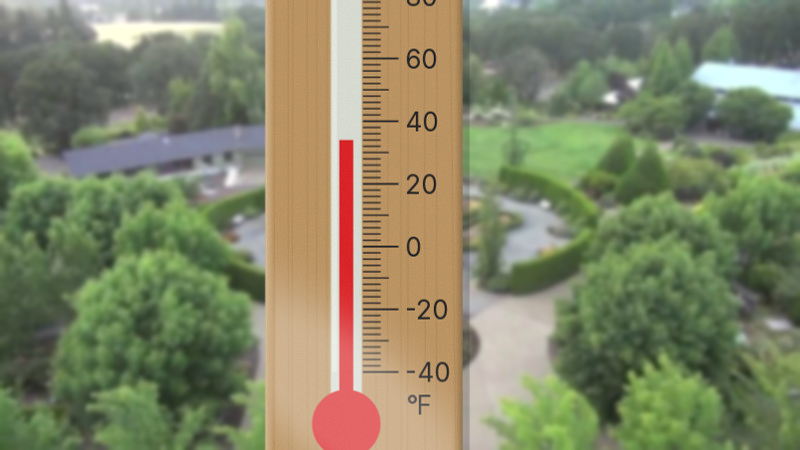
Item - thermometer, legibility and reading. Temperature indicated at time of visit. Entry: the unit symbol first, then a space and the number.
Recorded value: °F 34
